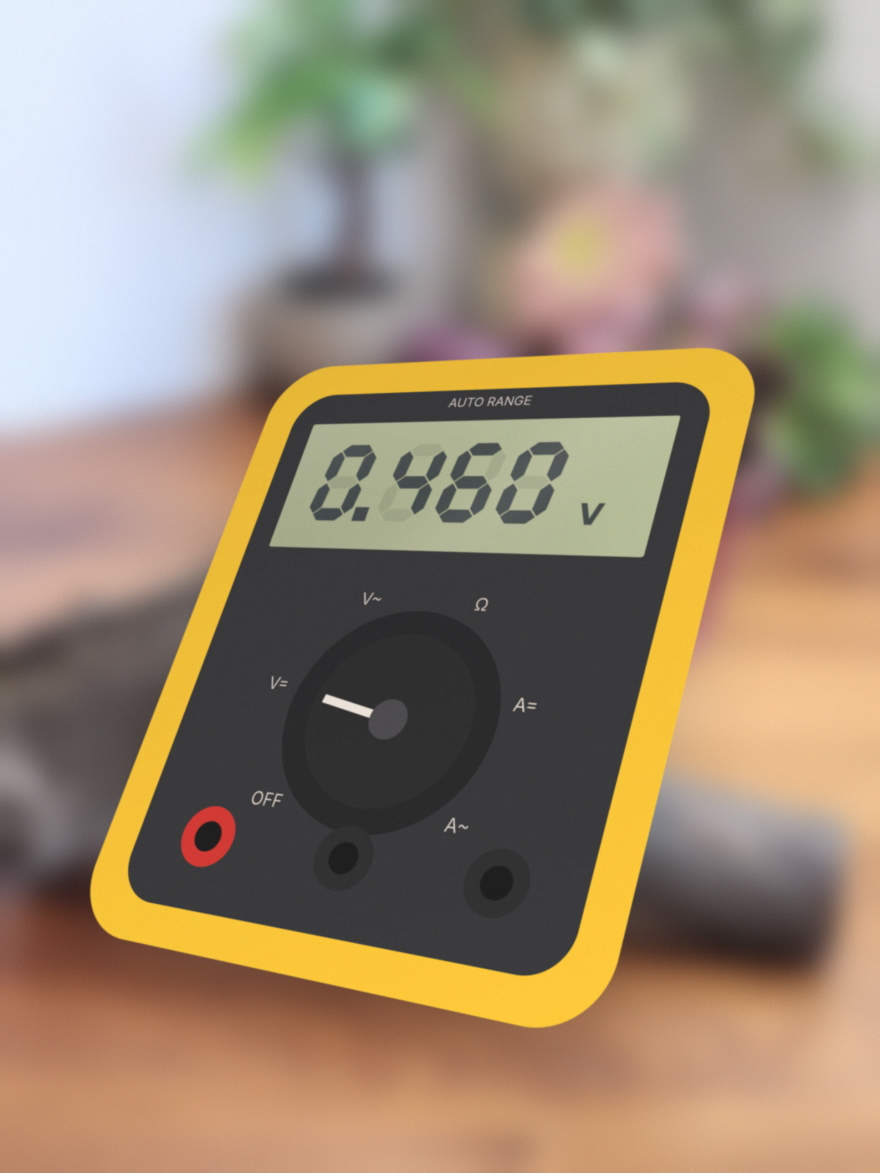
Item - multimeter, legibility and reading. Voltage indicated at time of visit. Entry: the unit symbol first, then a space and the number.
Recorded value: V 0.460
